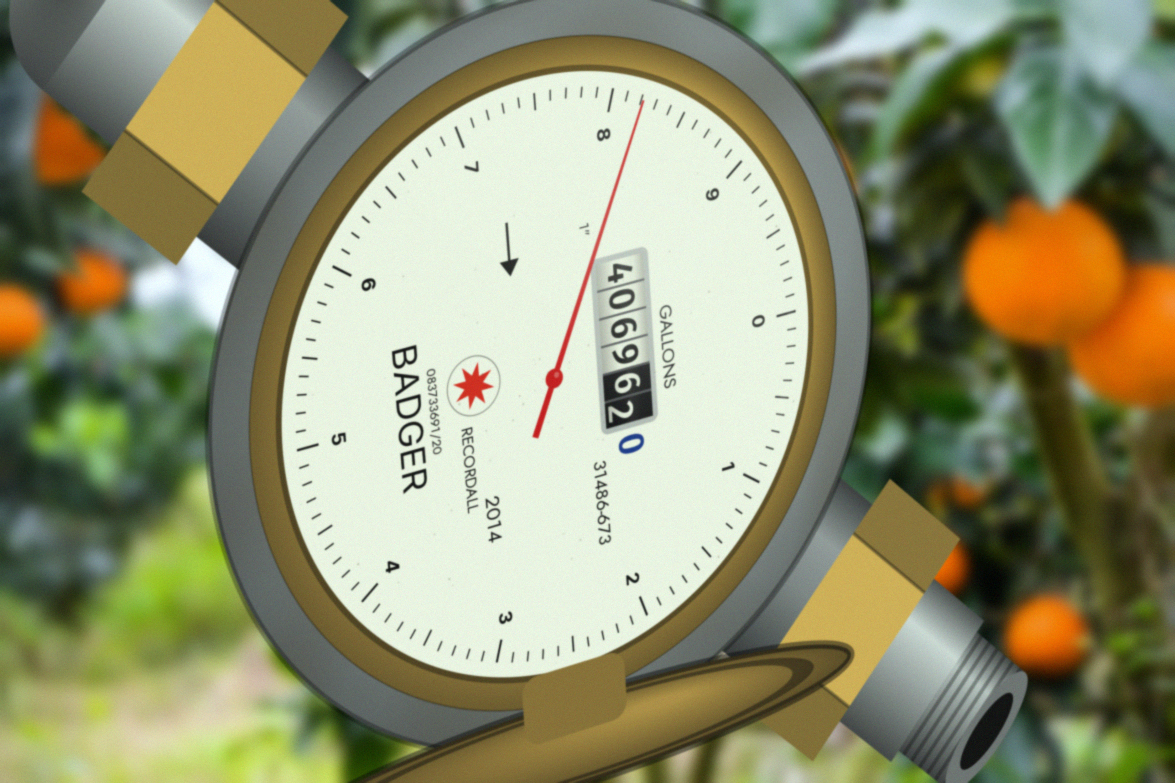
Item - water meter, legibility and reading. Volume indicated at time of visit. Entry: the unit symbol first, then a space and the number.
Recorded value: gal 4069618.2
